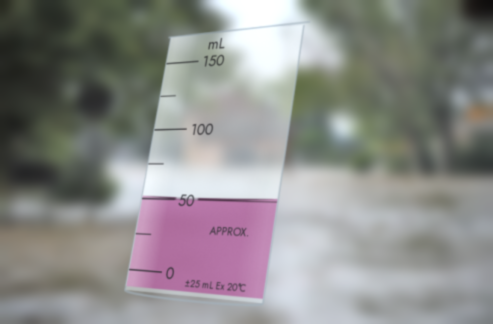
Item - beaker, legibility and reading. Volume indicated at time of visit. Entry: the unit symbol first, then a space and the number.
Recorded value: mL 50
